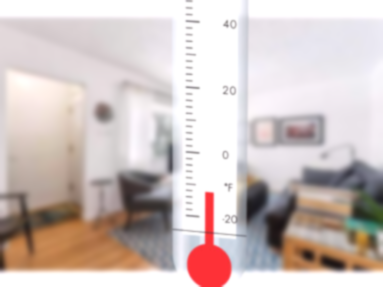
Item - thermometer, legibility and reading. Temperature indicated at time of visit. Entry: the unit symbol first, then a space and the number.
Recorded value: °F -12
